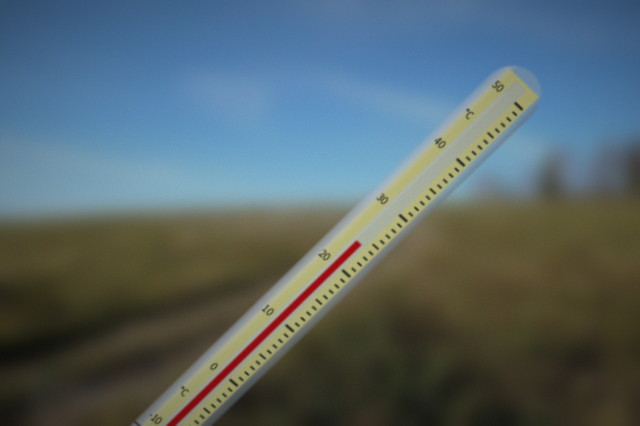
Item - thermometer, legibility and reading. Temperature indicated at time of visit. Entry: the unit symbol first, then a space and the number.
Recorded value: °C 24
